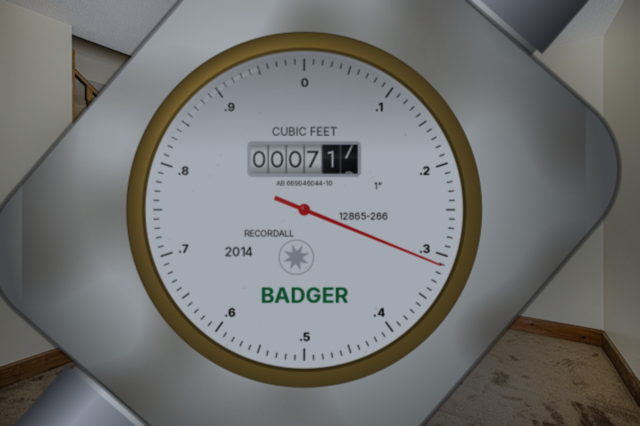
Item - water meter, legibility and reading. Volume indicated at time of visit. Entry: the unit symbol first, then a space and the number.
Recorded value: ft³ 717.31
